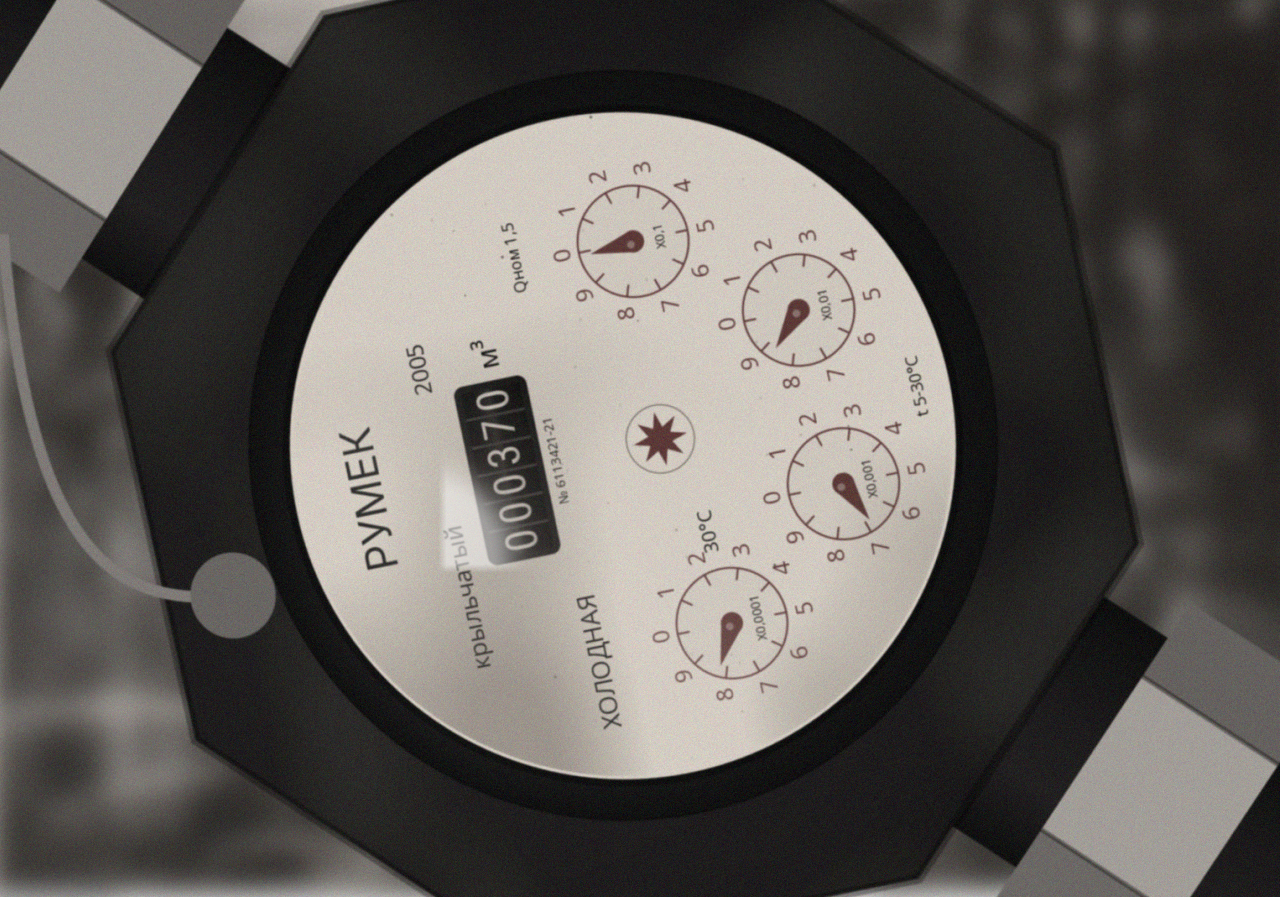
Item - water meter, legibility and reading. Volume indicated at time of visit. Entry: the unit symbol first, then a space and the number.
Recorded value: m³ 369.9868
